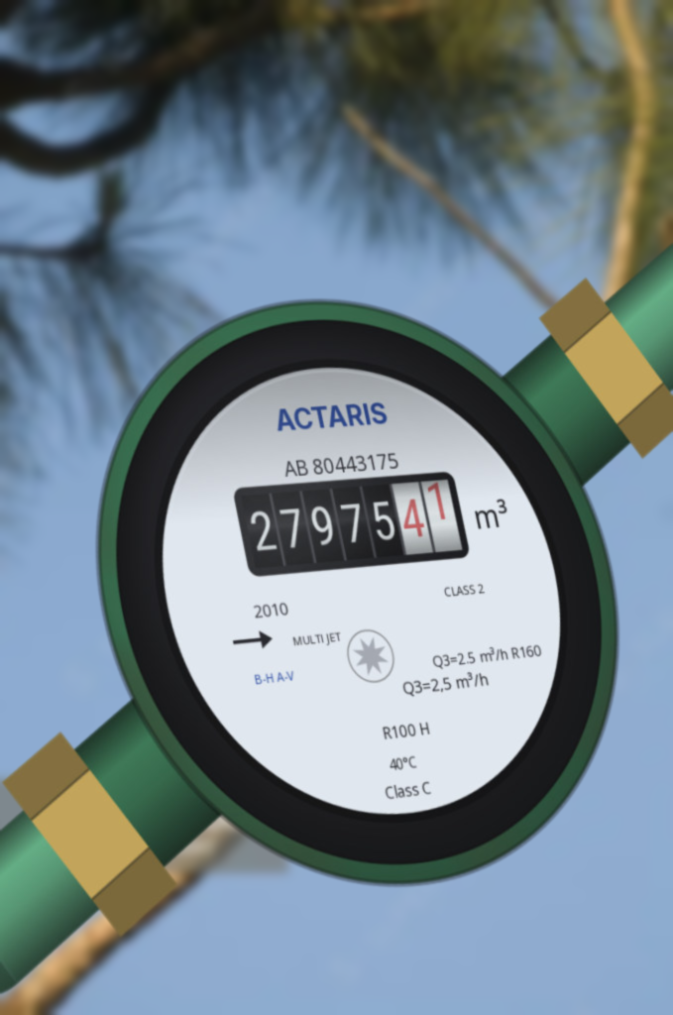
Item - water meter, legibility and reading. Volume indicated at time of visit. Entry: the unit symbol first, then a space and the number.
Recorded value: m³ 27975.41
